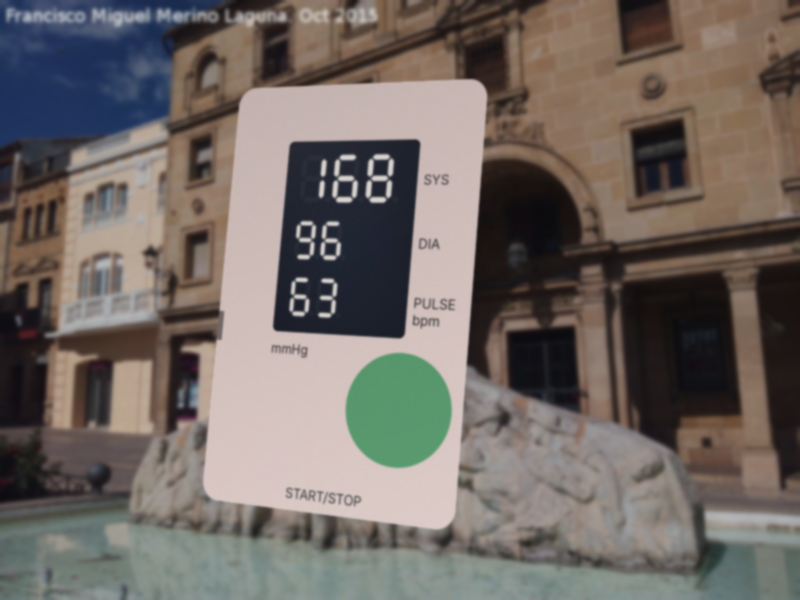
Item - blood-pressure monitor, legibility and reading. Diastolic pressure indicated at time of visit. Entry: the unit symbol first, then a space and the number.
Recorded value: mmHg 96
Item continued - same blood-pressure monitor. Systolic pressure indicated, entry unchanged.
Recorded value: mmHg 168
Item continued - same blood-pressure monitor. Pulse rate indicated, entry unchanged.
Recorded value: bpm 63
